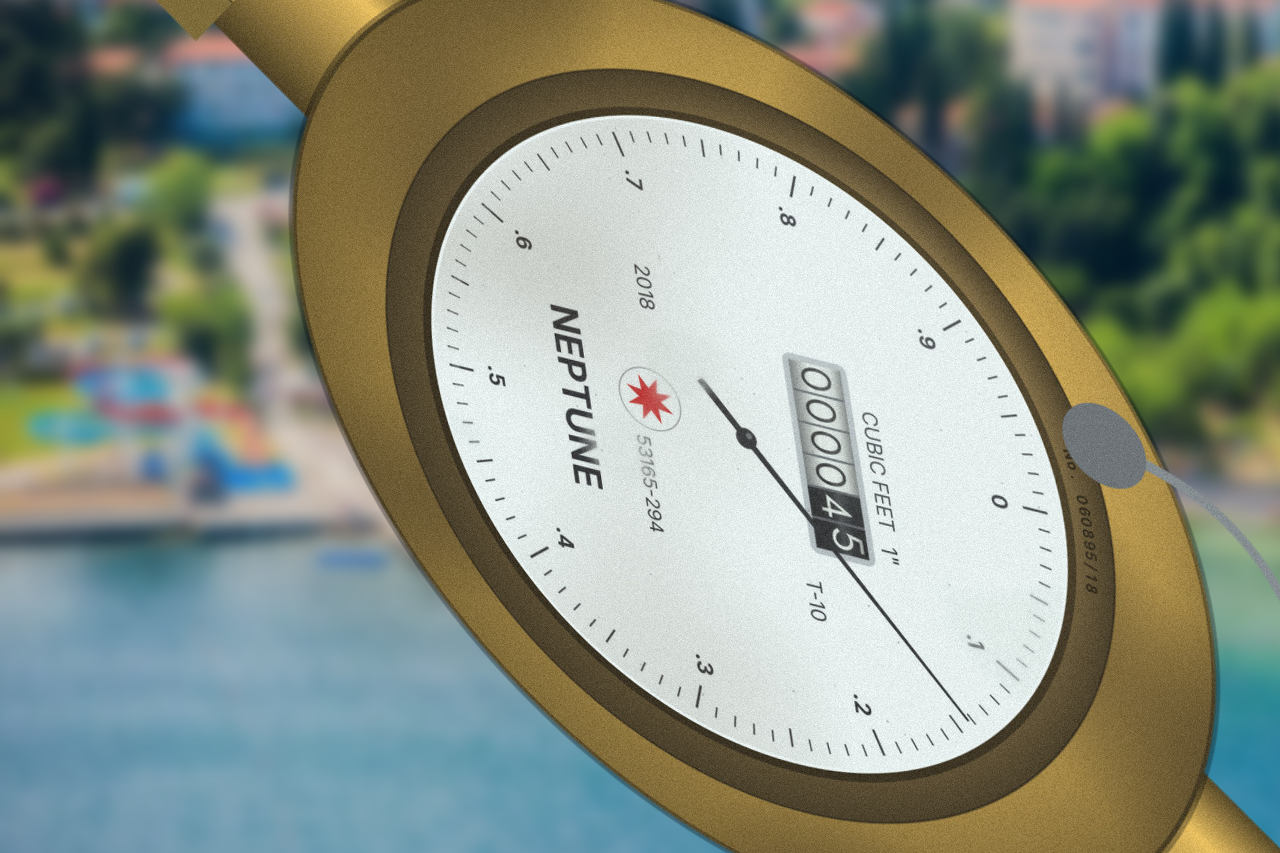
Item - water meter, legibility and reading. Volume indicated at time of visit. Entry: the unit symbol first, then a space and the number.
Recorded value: ft³ 45.14
